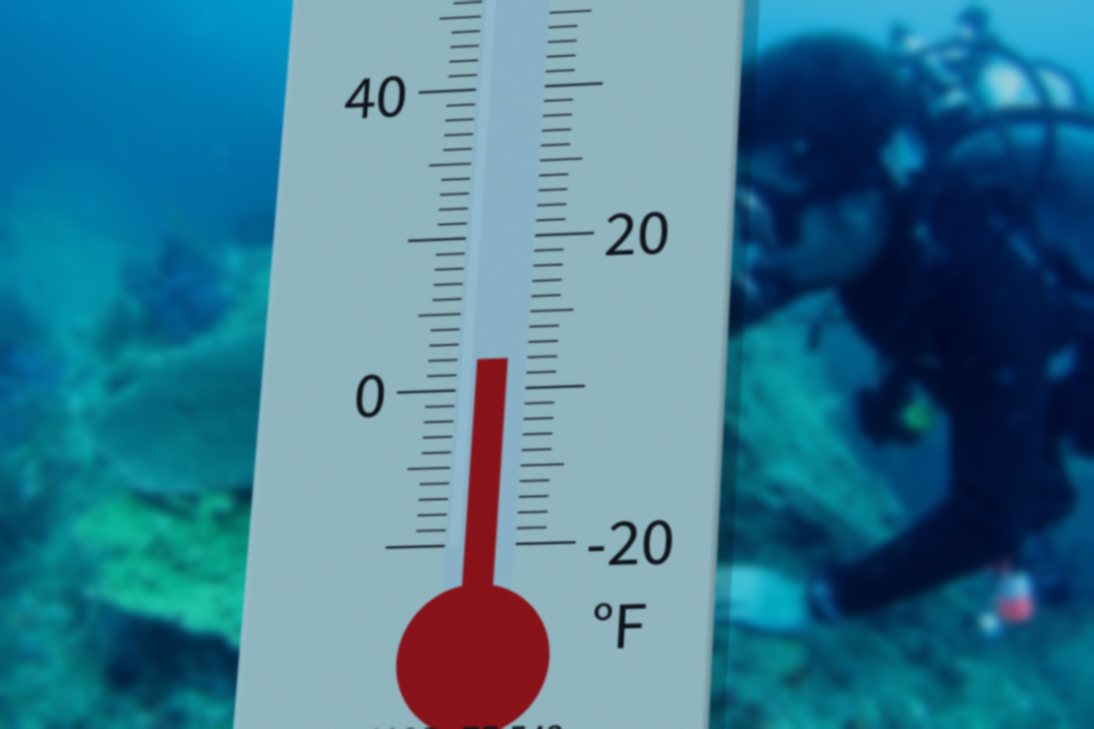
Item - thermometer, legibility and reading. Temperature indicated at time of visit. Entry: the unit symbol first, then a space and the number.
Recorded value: °F 4
